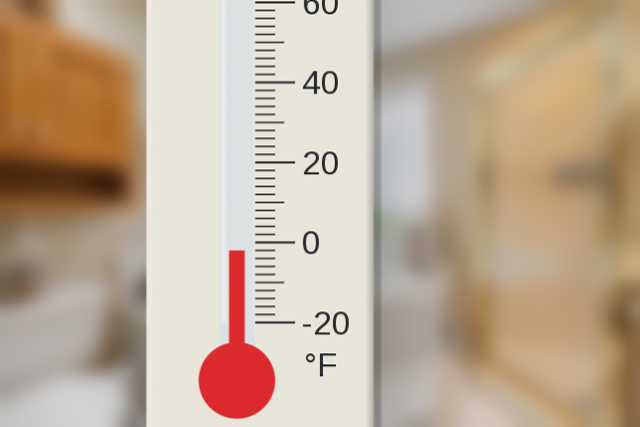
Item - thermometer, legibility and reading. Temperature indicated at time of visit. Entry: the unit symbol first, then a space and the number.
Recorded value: °F -2
